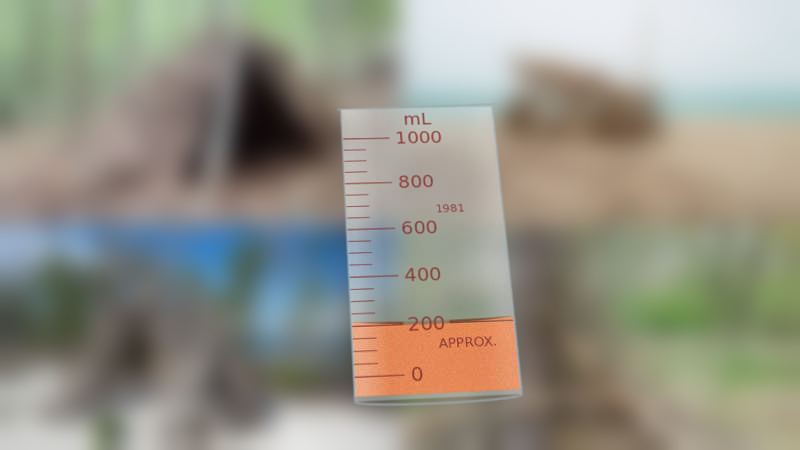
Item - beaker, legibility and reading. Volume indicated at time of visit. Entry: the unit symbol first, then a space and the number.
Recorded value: mL 200
